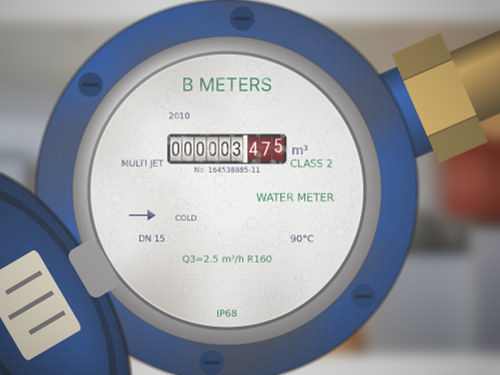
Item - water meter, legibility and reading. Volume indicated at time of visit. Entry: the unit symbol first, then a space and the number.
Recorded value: m³ 3.475
